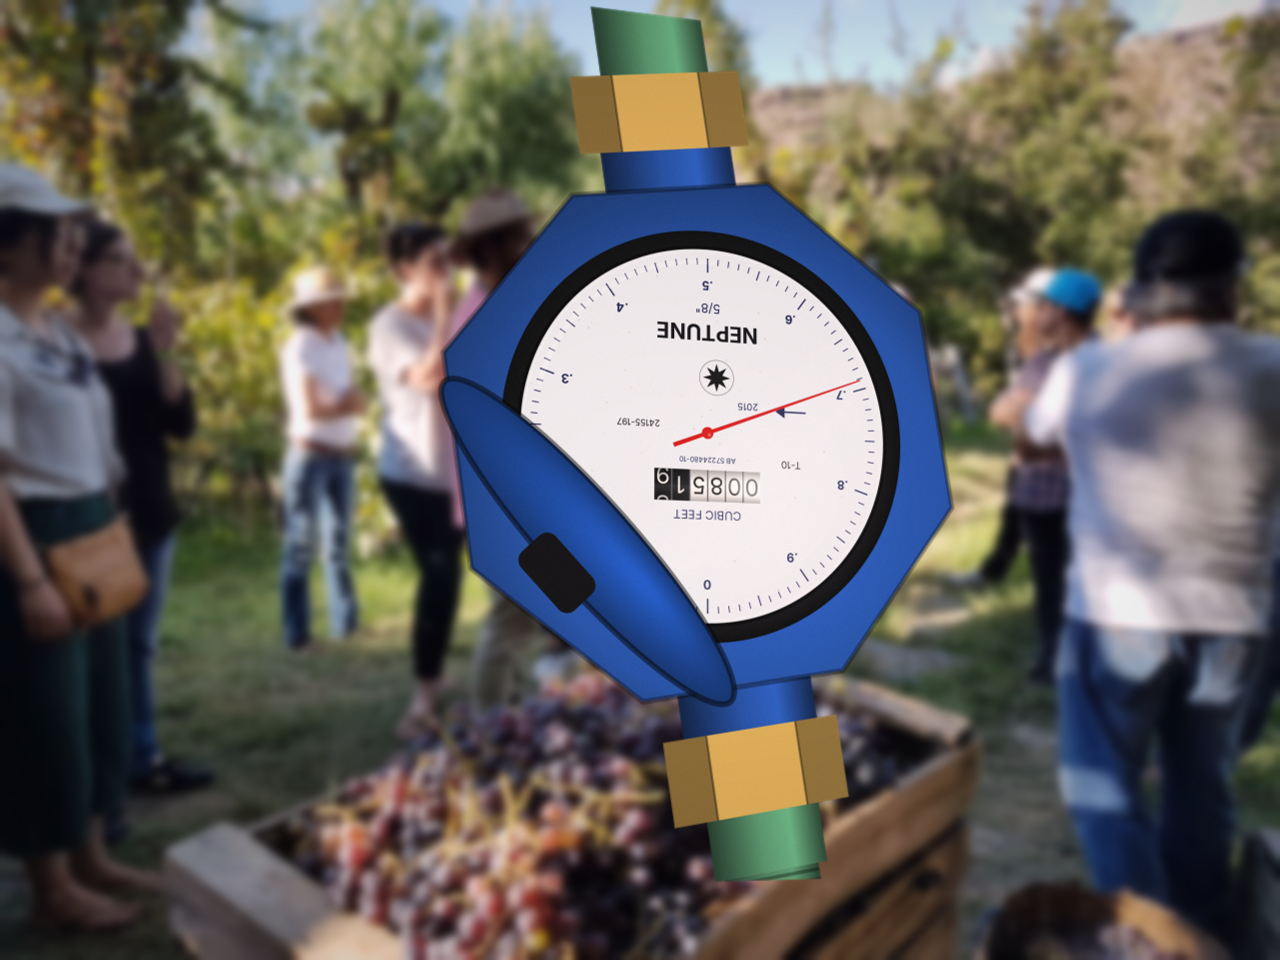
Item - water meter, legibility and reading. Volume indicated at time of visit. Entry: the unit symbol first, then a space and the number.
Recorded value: ft³ 8518.69
